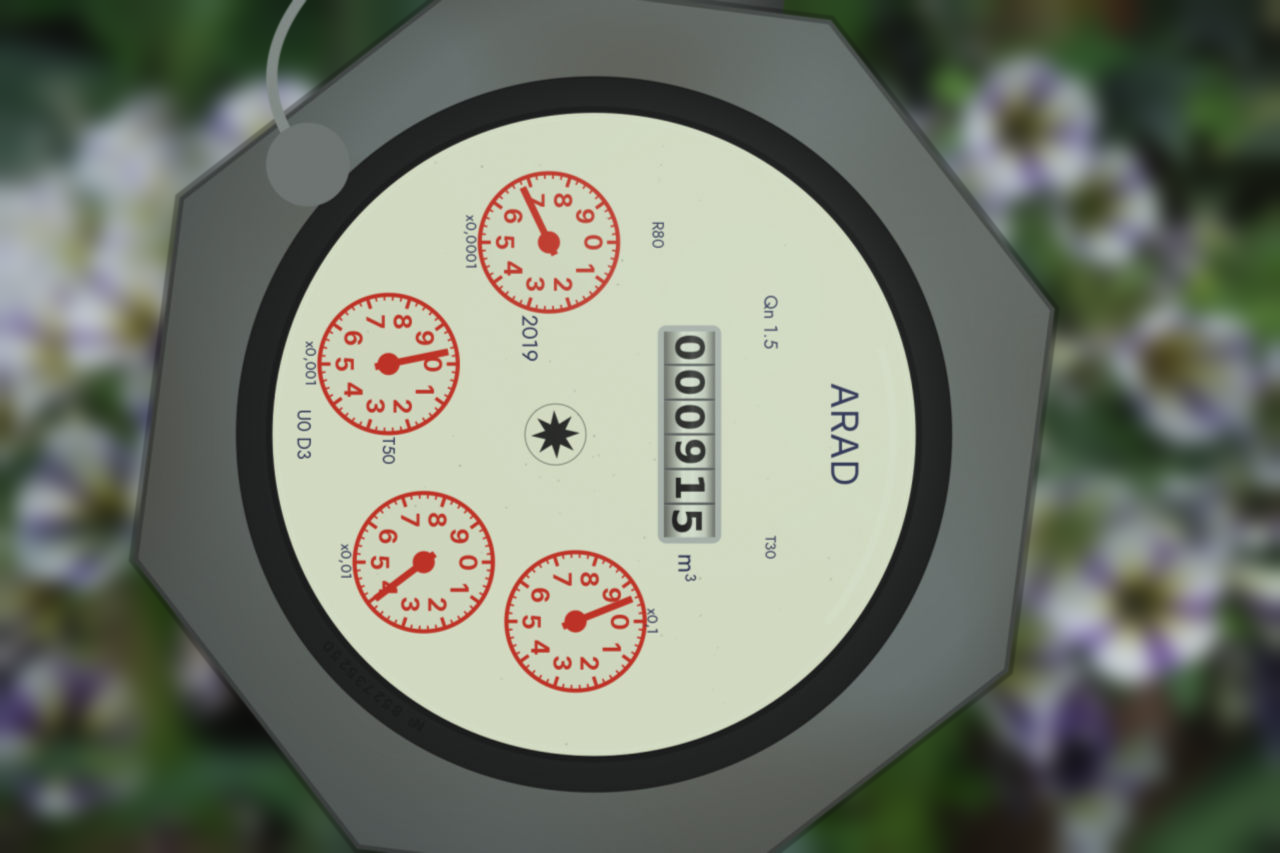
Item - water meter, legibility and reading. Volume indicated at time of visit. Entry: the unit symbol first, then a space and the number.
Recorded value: m³ 914.9396
